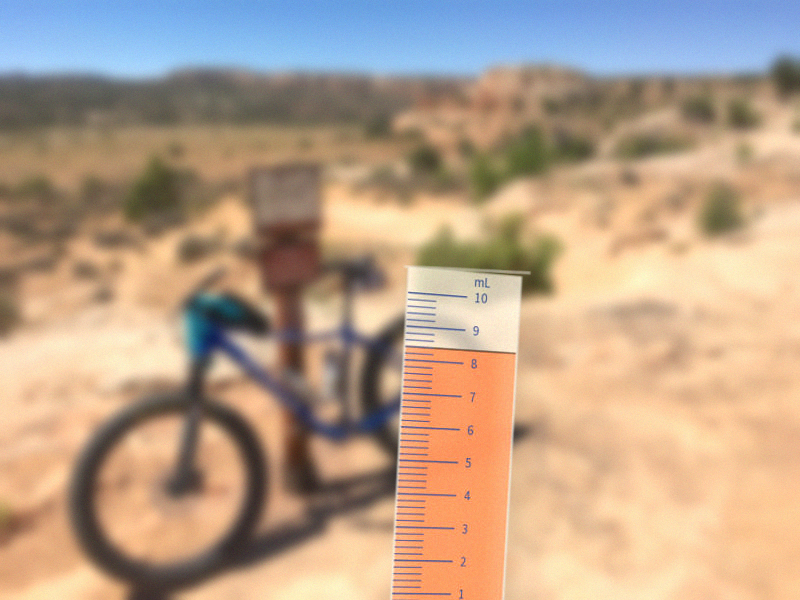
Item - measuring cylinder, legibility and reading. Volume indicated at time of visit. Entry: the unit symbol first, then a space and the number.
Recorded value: mL 8.4
